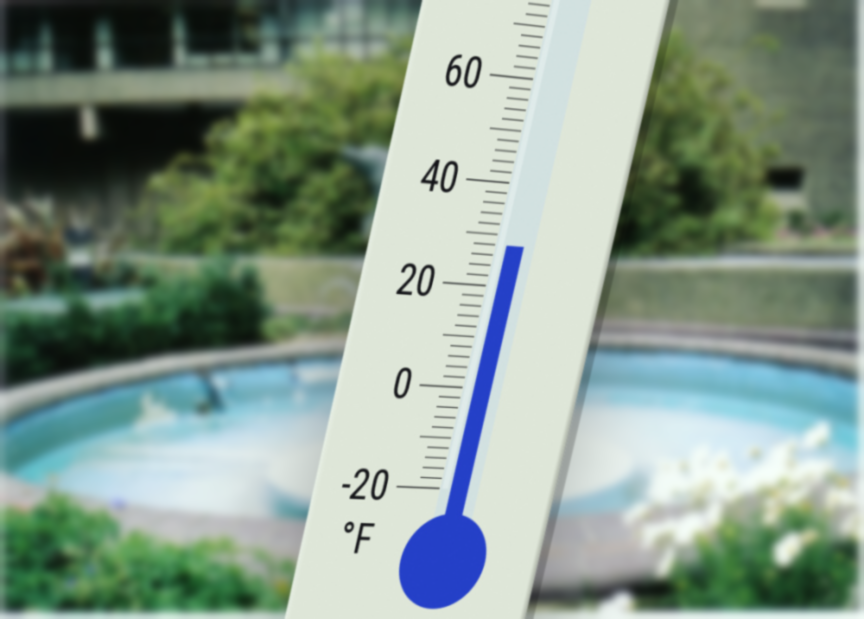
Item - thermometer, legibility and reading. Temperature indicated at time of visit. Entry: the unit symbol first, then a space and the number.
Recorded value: °F 28
